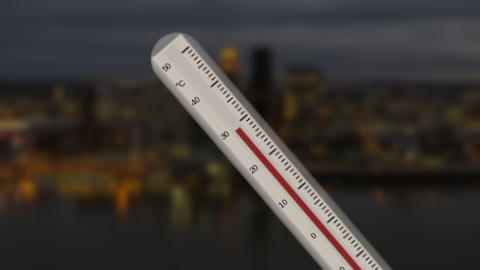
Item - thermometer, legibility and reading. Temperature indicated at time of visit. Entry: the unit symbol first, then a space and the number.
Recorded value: °C 29
